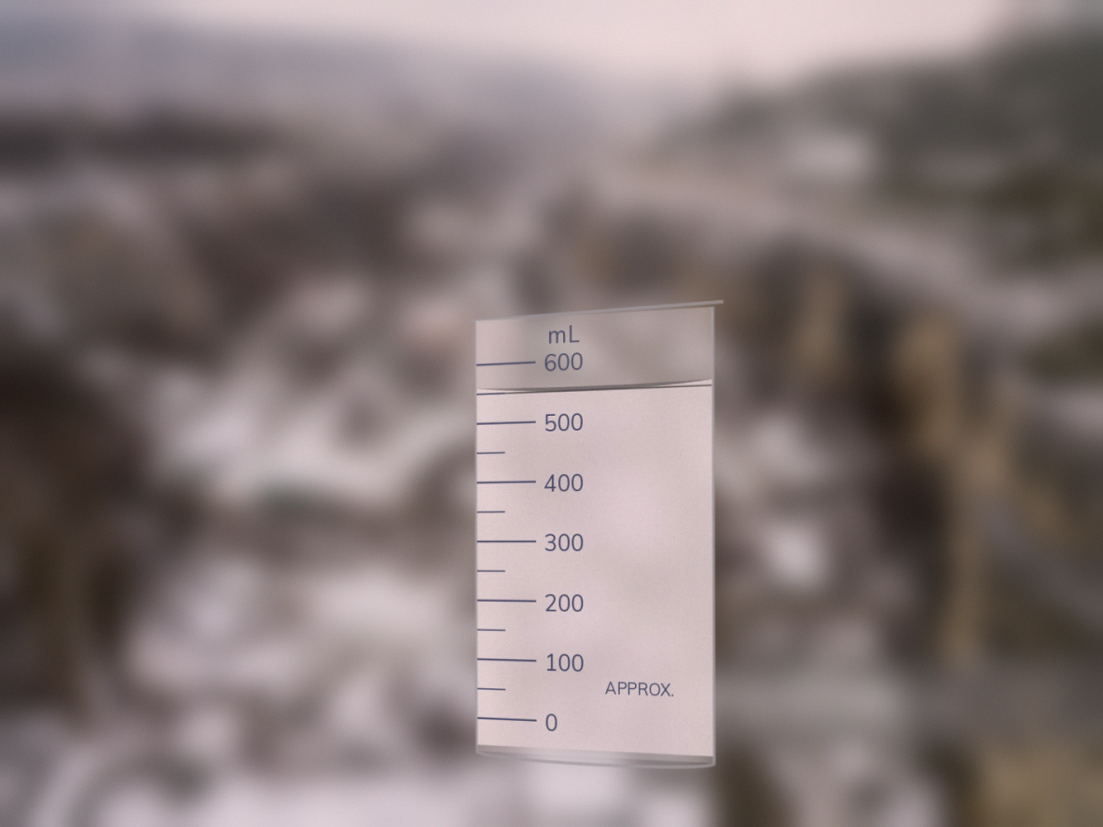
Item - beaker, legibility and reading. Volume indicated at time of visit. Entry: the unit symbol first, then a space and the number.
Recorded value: mL 550
